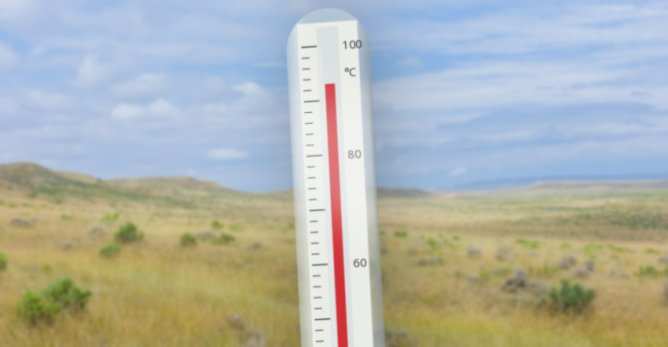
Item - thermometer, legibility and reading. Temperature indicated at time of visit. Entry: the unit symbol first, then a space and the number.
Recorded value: °C 93
